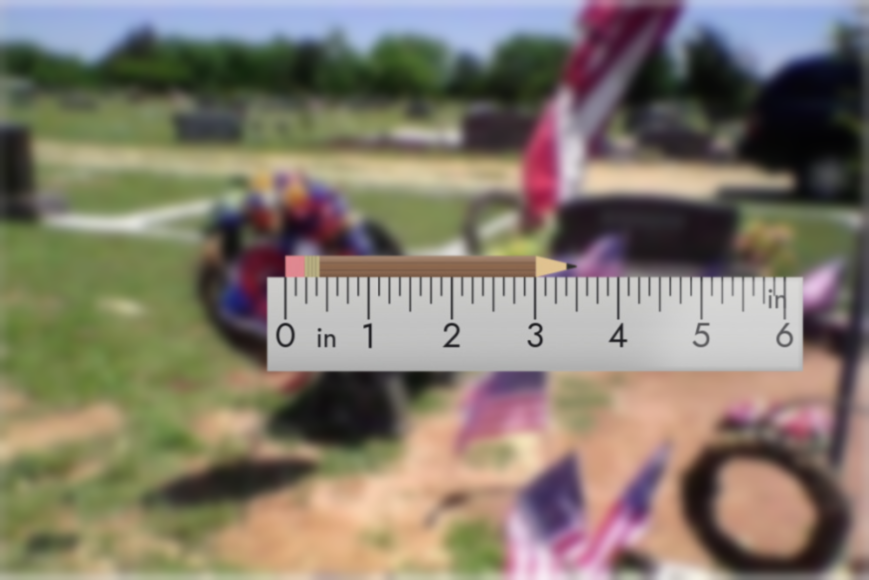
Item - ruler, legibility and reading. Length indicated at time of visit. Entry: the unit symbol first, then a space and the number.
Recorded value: in 3.5
